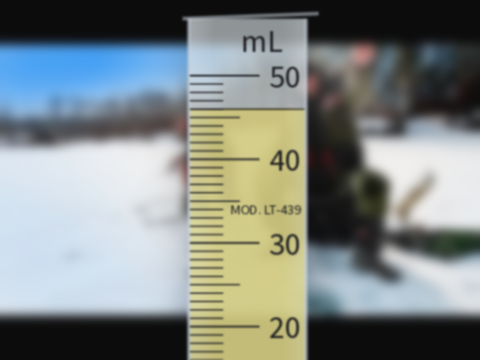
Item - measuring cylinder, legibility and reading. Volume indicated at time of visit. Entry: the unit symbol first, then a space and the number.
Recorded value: mL 46
